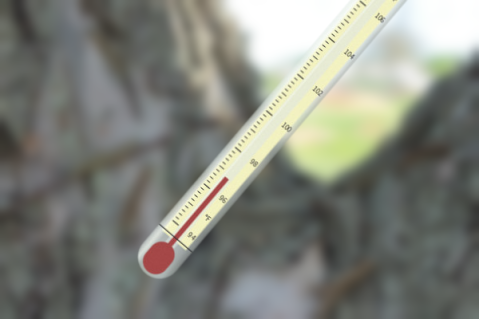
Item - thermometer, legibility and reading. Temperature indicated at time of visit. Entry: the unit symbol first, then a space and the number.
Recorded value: °F 96.8
